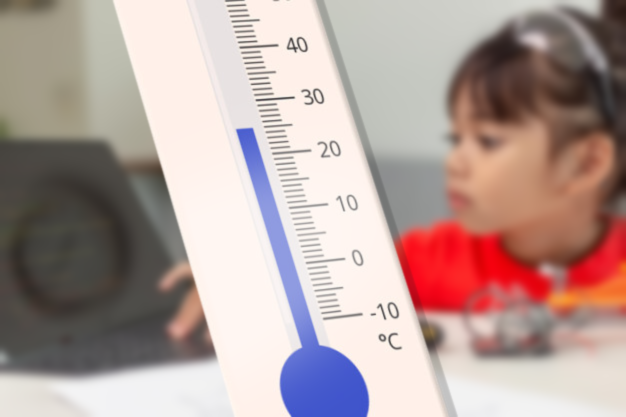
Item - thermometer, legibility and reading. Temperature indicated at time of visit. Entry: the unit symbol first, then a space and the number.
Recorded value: °C 25
